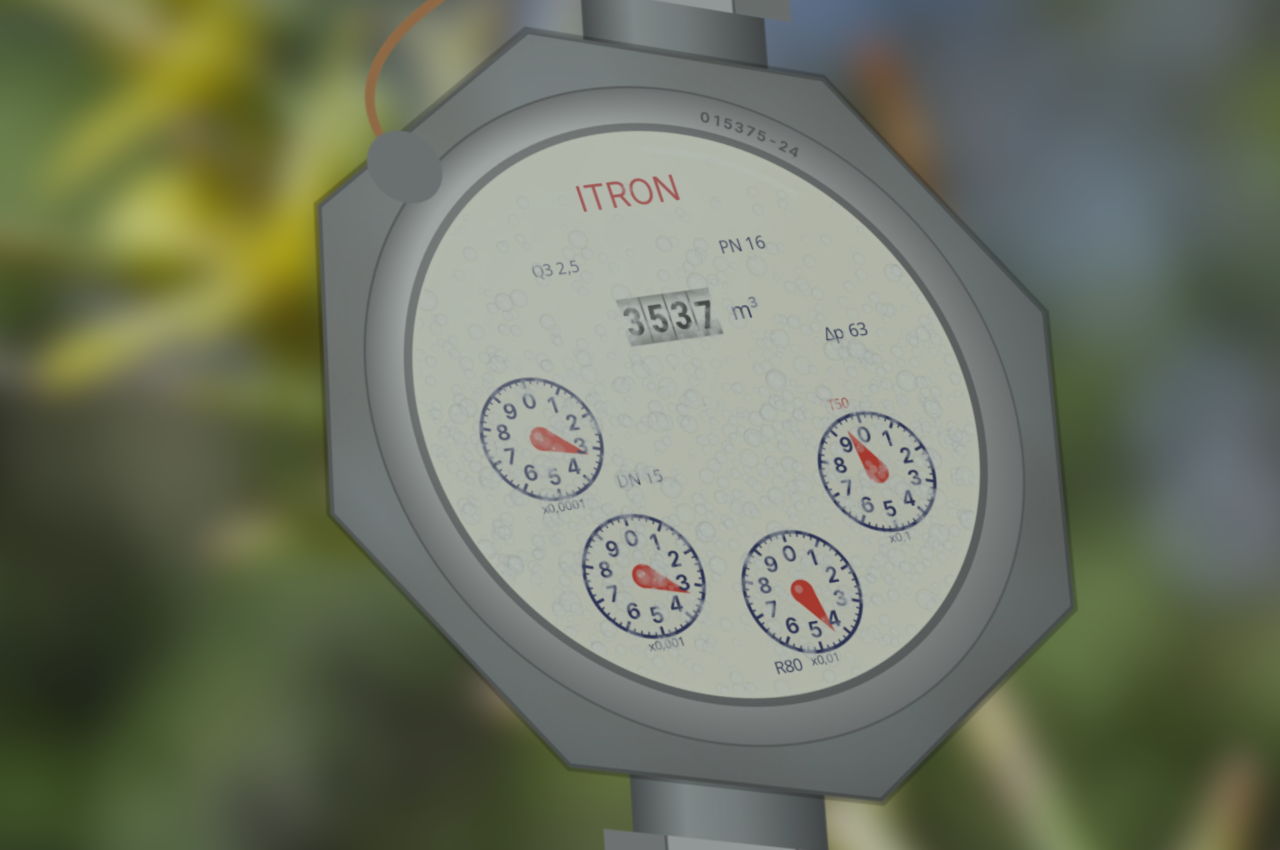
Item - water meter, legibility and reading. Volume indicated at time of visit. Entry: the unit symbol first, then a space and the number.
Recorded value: m³ 3536.9433
